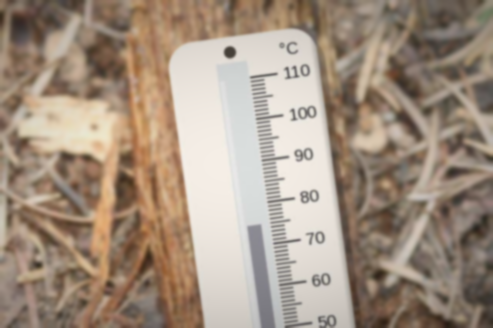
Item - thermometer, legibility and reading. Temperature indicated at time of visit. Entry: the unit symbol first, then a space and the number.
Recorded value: °C 75
